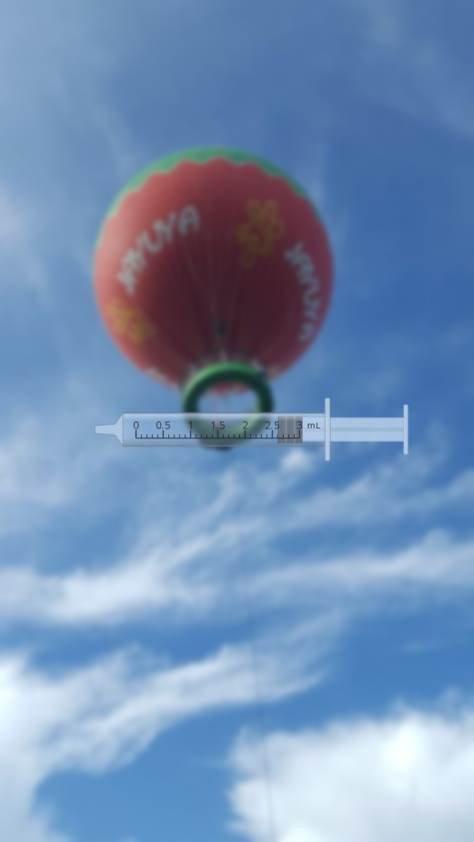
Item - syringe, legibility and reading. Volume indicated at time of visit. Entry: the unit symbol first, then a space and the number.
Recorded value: mL 2.6
